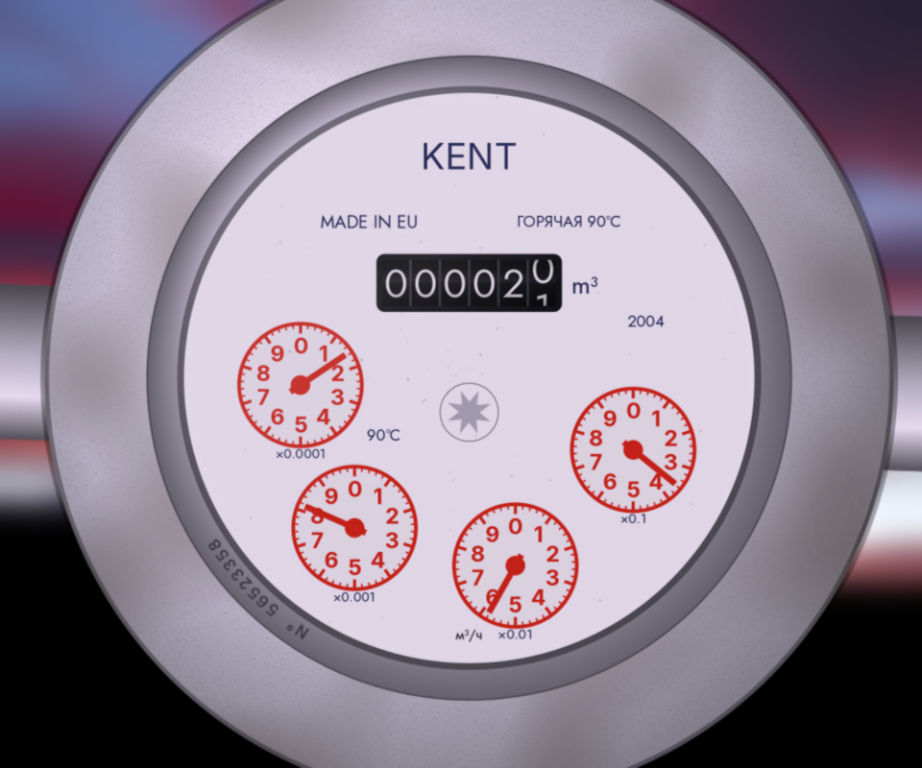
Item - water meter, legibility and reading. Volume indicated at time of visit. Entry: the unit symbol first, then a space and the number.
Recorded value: m³ 20.3581
